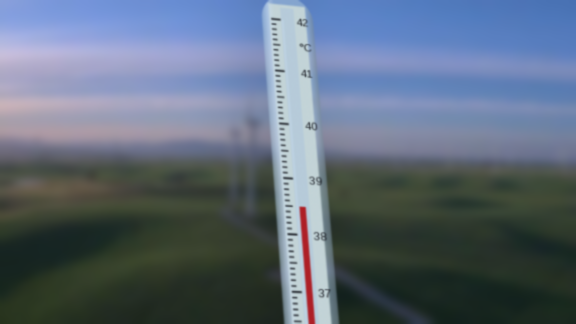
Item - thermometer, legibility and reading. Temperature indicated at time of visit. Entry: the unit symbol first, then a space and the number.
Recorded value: °C 38.5
